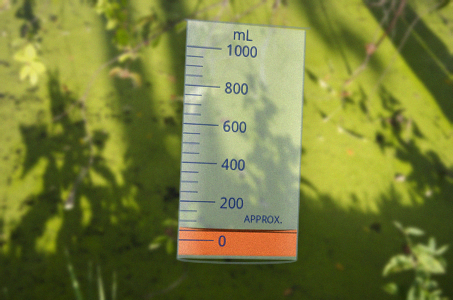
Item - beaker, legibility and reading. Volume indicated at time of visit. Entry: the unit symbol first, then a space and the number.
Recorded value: mL 50
